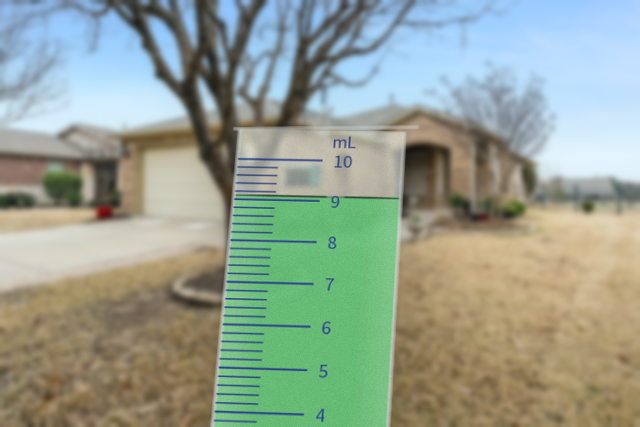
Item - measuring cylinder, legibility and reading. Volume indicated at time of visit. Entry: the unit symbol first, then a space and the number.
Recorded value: mL 9.1
